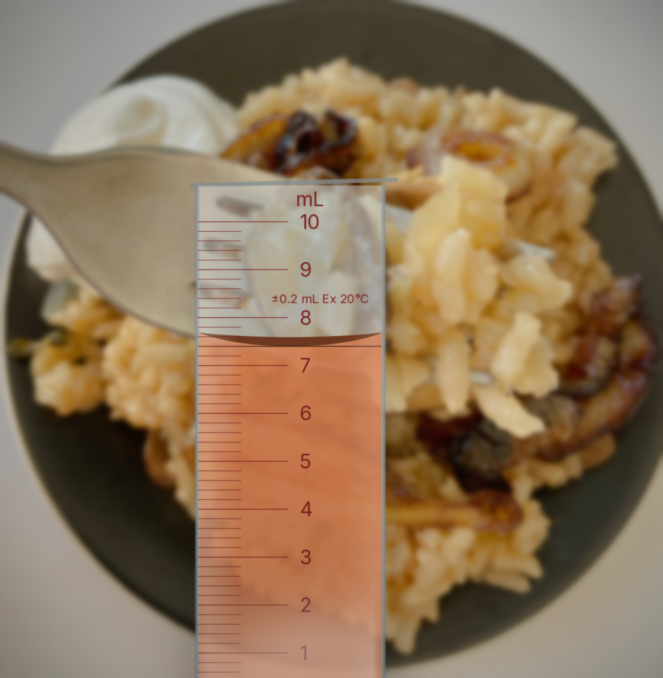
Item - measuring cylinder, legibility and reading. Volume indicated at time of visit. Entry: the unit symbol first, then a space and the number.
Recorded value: mL 7.4
